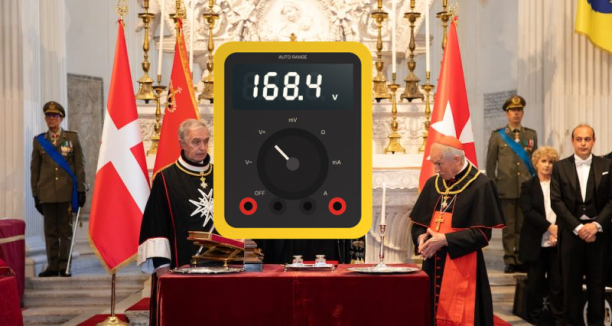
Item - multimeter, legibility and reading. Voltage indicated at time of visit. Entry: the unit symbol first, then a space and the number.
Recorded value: V 168.4
